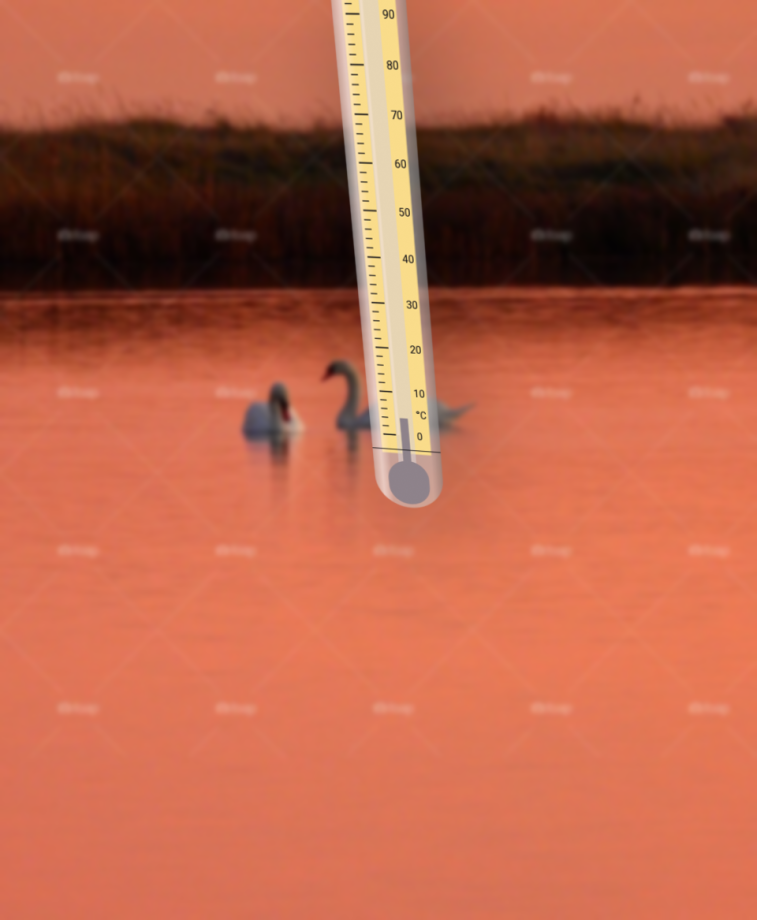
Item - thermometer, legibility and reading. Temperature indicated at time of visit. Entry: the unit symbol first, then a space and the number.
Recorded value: °C 4
